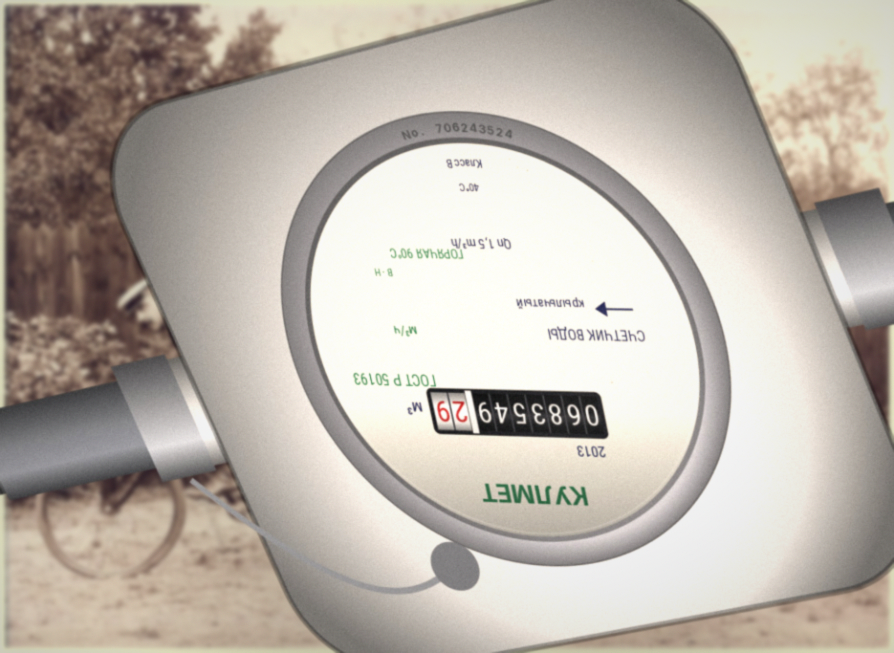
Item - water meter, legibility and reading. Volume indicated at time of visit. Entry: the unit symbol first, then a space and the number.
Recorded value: m³ 683549.29
